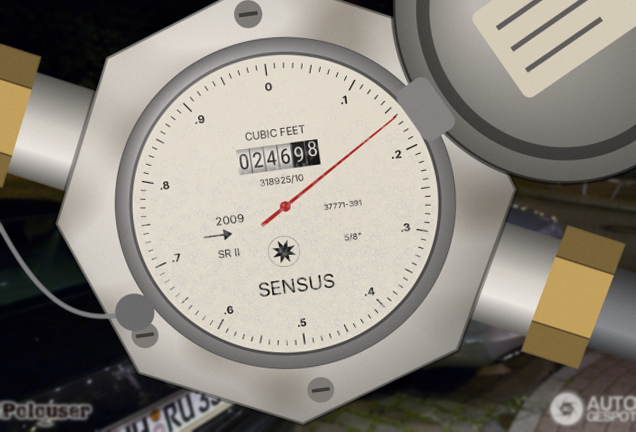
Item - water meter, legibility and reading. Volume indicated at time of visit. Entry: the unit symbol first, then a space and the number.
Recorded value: ft³ 24698.16
